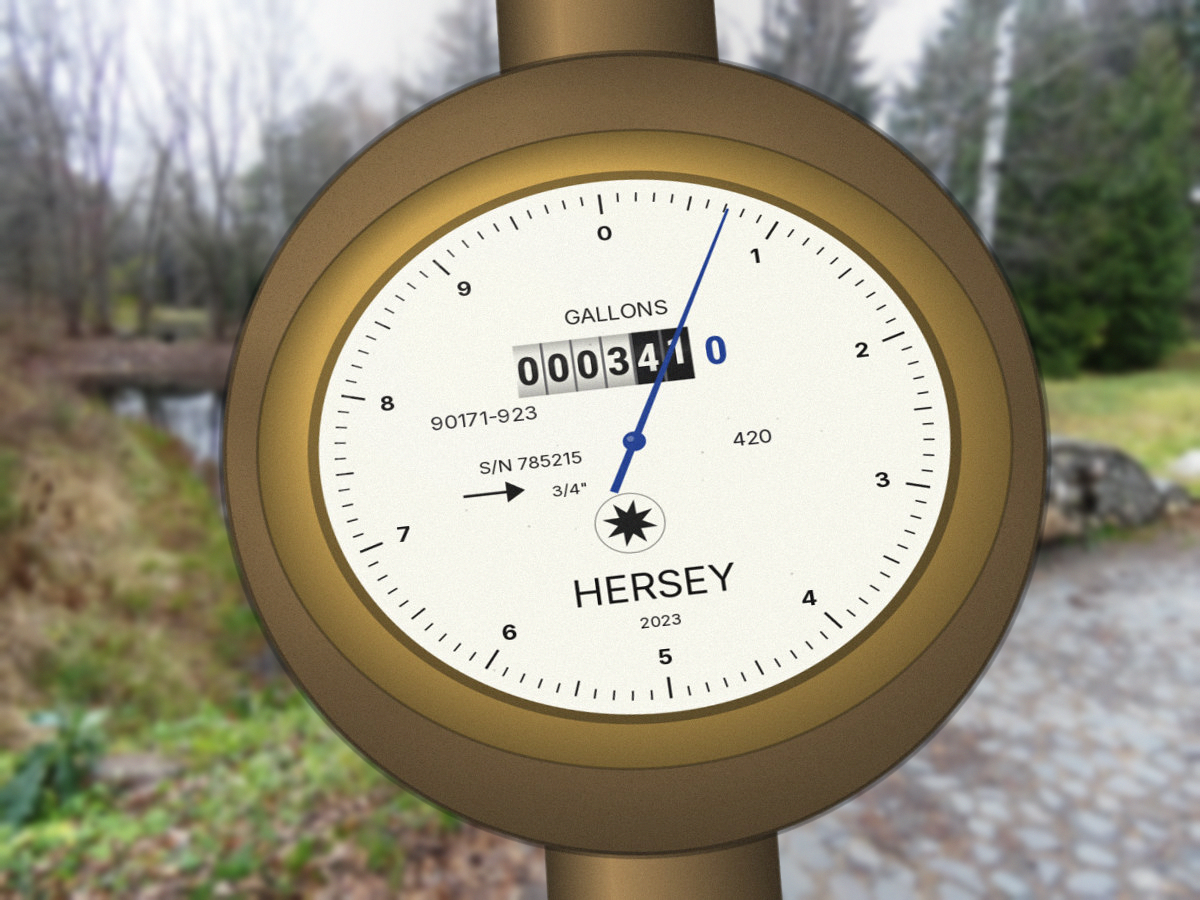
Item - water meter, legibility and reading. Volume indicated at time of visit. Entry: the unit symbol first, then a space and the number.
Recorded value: gal 3410.7
